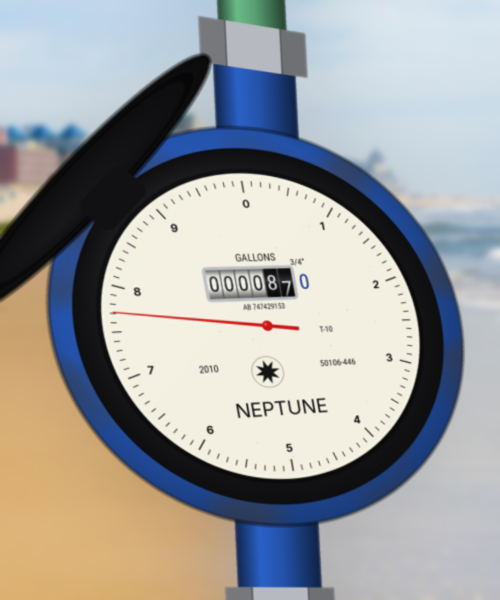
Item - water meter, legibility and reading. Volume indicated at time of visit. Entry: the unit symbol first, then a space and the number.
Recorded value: gal 867.7
